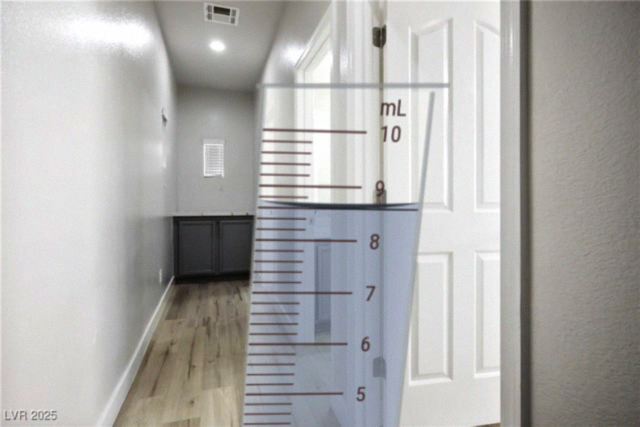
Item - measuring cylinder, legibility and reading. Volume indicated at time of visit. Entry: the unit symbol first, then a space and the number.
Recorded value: mL 8.6
